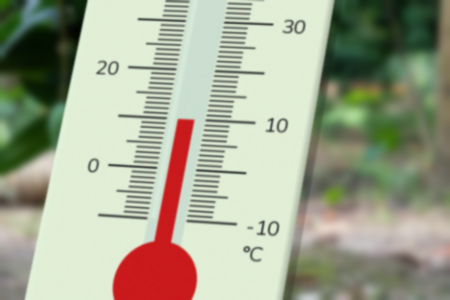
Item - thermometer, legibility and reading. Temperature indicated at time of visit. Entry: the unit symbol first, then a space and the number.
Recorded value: °C 10
